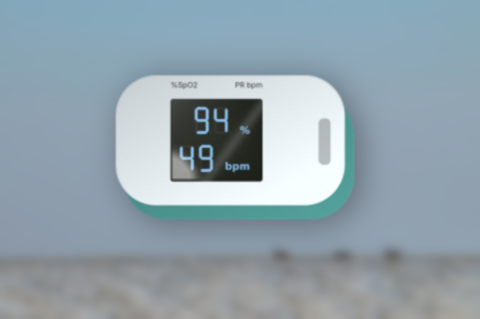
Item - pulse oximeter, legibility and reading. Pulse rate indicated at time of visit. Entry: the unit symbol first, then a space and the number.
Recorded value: bpm 49
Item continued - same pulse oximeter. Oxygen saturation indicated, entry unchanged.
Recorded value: % 94
